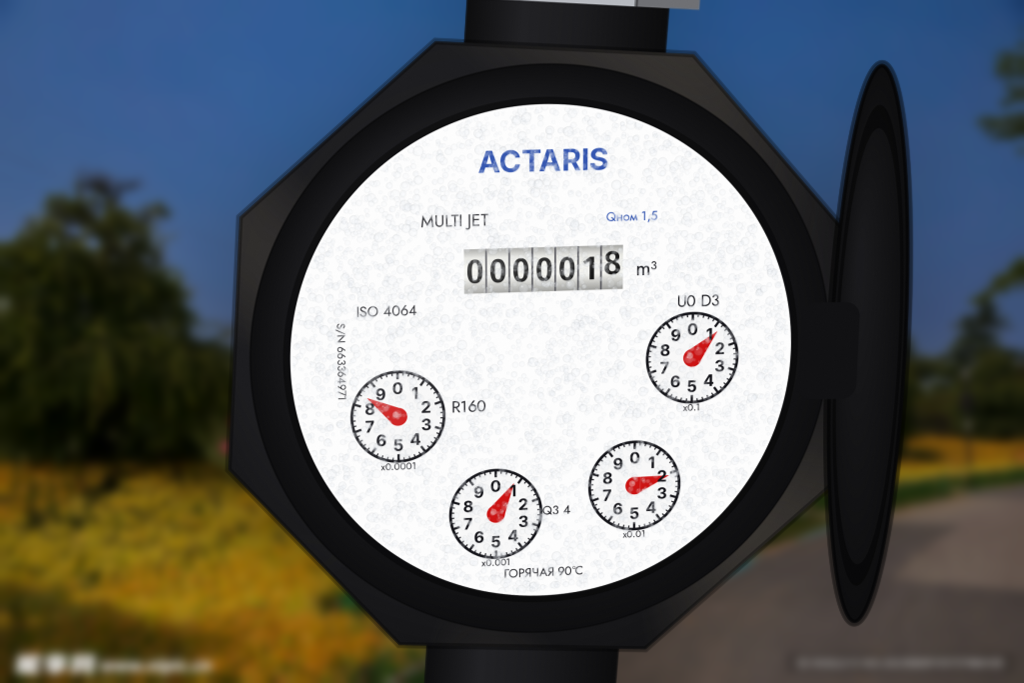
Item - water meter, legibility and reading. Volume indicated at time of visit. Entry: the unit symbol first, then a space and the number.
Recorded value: m³ 18.1208
